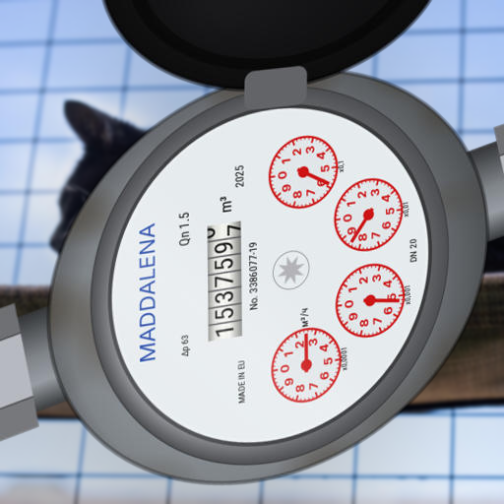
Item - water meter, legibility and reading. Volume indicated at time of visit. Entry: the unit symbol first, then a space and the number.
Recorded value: m³ 1537596.5852
